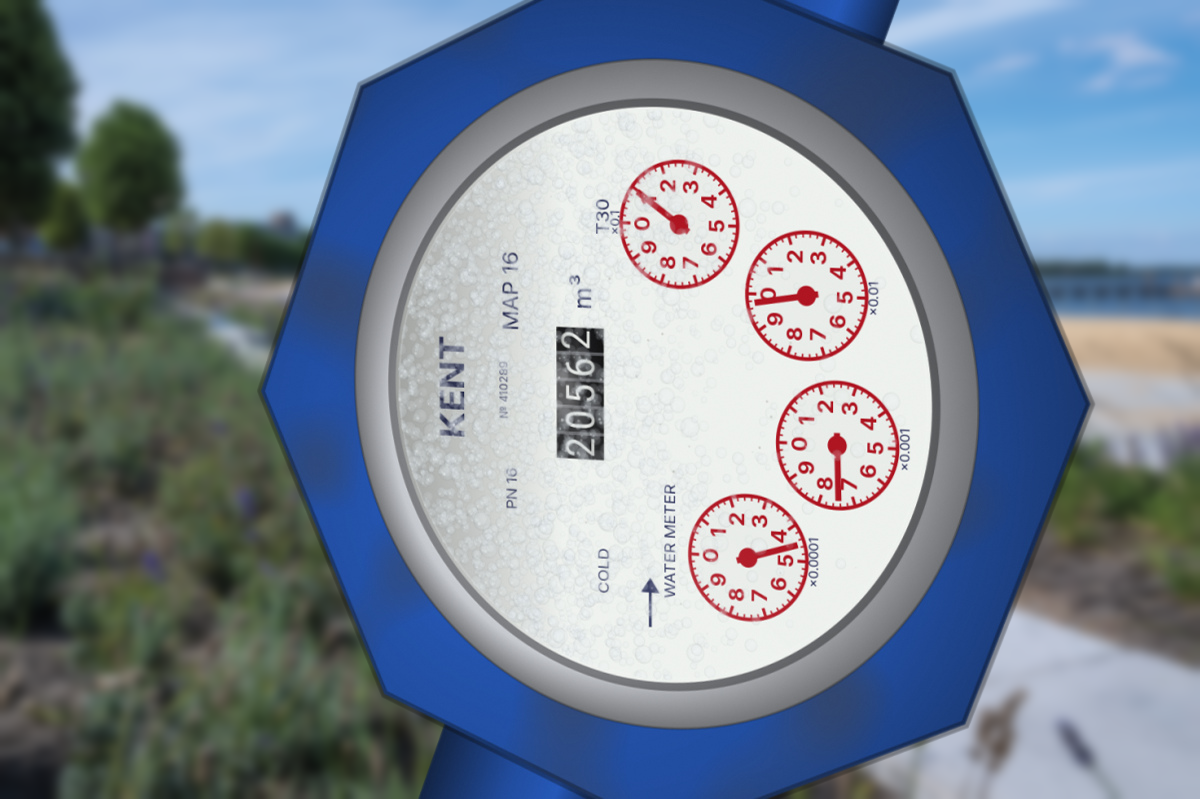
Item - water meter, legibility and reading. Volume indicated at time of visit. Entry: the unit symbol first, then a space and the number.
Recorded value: m³ 20562.0974
